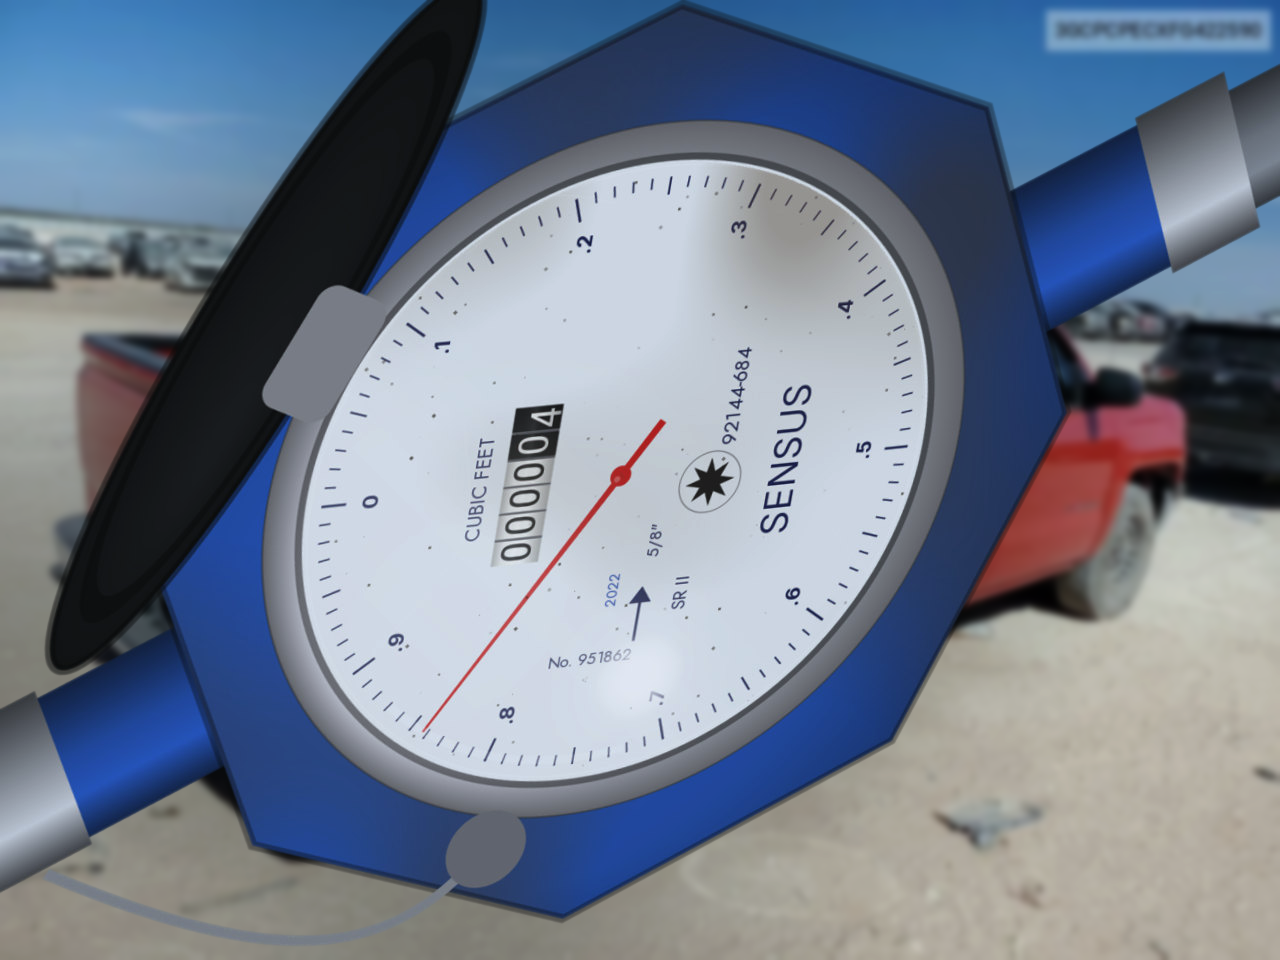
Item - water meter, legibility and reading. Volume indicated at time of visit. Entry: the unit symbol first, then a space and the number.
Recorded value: ft³ 3.84
